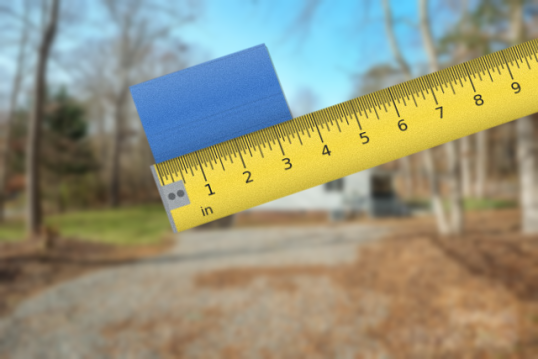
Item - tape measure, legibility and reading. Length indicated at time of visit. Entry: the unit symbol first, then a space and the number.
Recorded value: in 3.5
